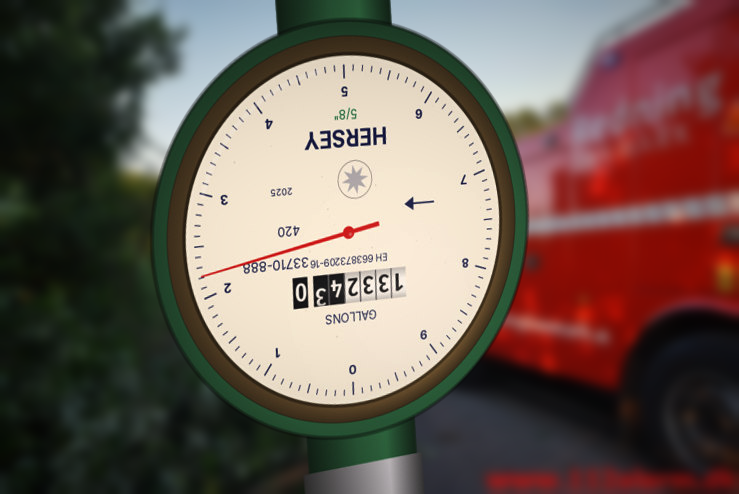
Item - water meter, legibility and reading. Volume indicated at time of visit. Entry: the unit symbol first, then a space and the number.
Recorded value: gal 1332432.2
